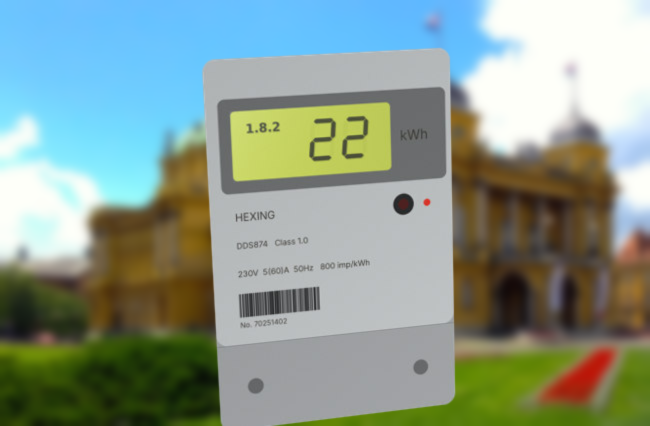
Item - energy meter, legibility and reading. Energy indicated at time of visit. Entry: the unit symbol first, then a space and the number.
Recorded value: kWh 22
